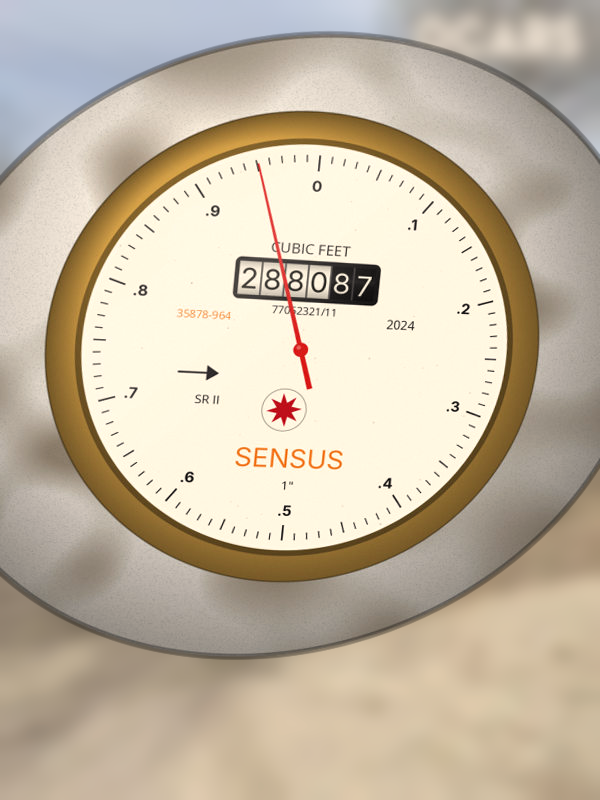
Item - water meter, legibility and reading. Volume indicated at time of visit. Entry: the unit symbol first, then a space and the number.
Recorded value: ft³ 288086.95
